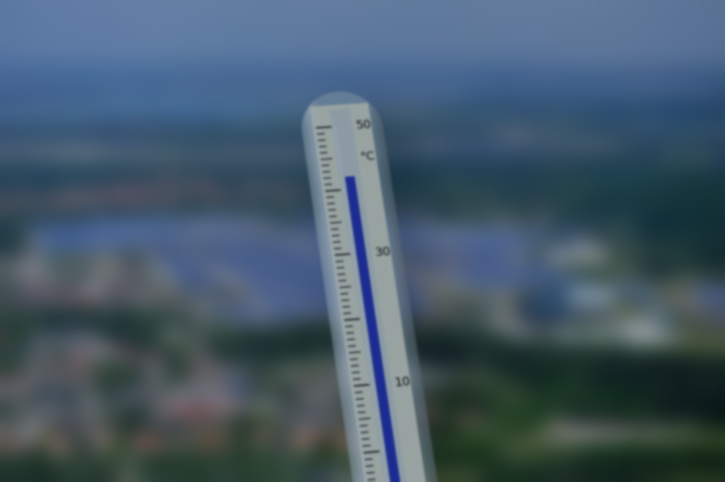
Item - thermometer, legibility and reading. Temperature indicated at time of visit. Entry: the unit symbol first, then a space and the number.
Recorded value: °C 42
